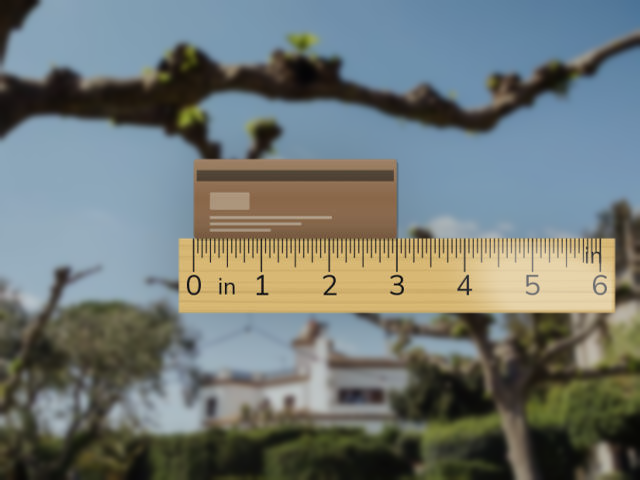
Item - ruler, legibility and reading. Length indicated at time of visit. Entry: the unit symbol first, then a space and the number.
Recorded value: in 3
